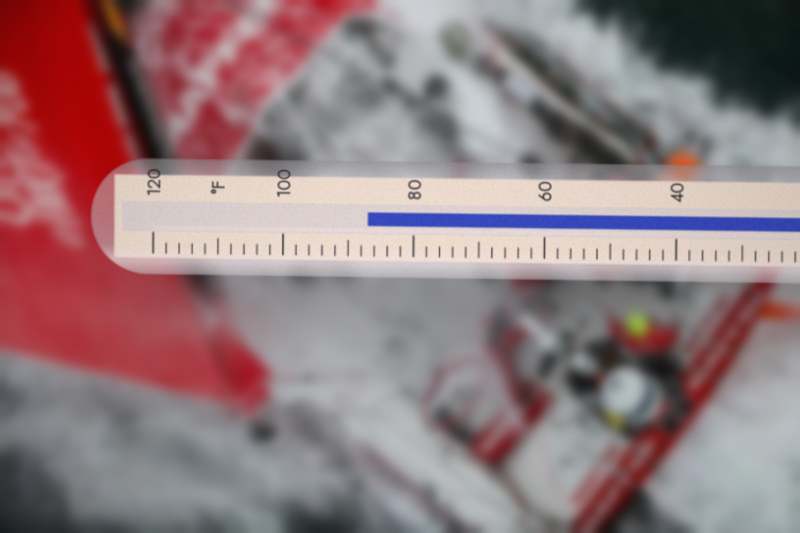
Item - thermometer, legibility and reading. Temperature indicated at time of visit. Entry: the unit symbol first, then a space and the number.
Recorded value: °F 87
